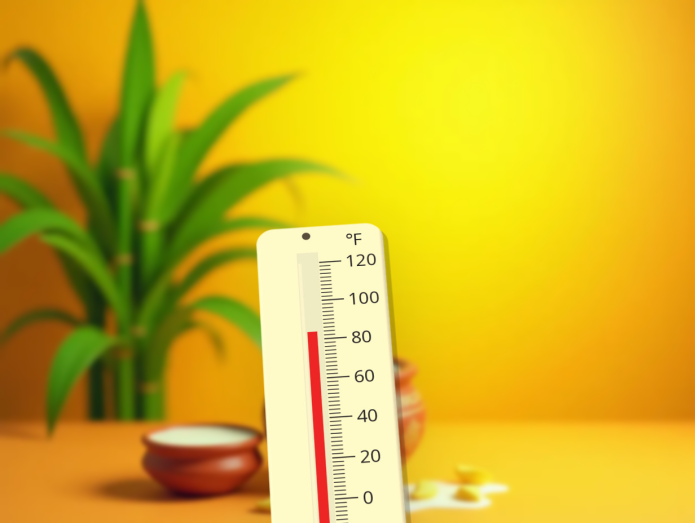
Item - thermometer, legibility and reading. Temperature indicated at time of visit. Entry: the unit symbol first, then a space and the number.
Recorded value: °F 84
